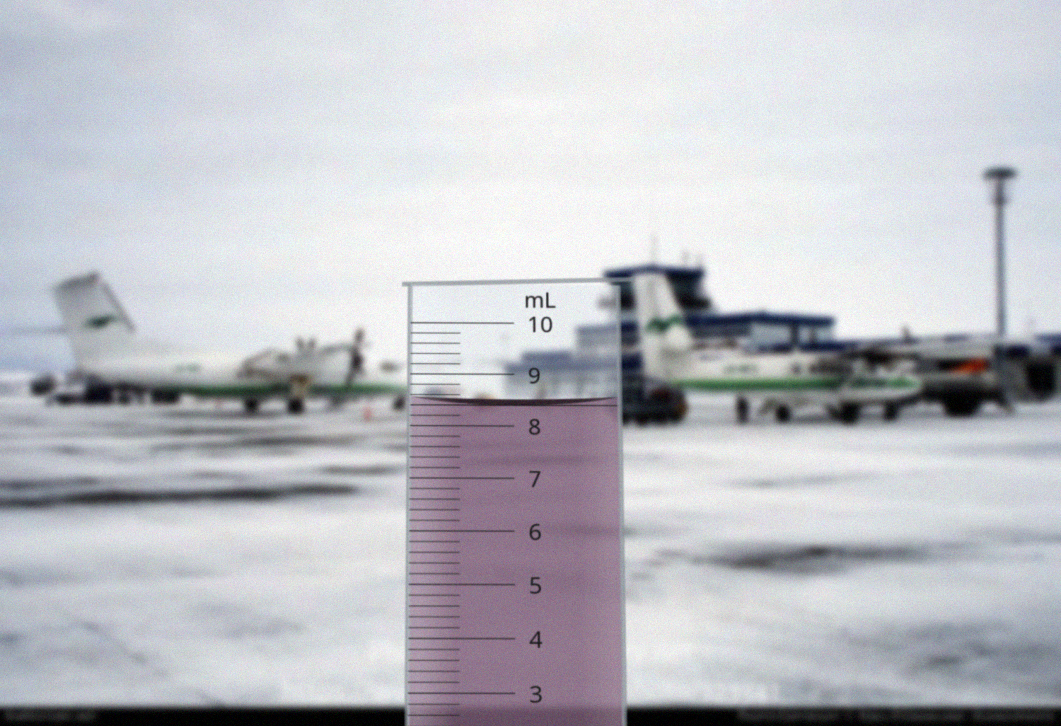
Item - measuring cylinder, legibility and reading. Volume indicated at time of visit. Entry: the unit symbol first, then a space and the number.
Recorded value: mL 8.4
